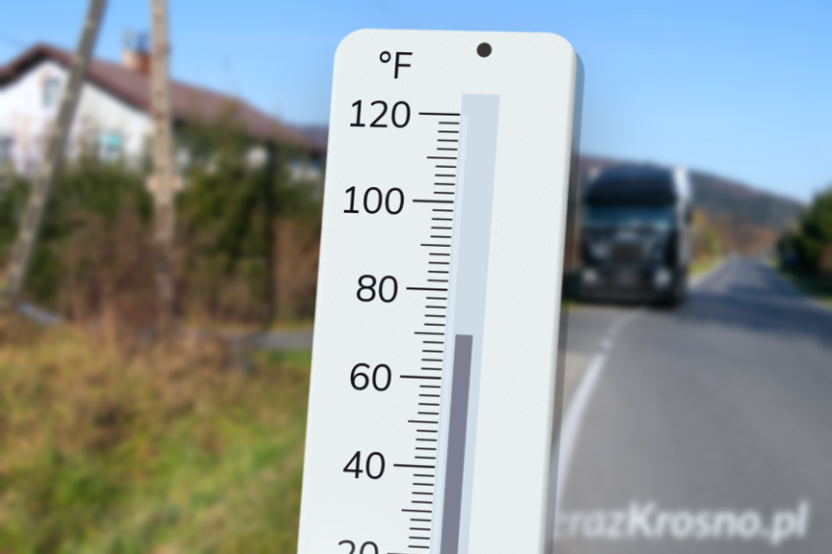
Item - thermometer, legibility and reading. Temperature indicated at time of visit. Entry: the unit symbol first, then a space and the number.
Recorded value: °F 70
